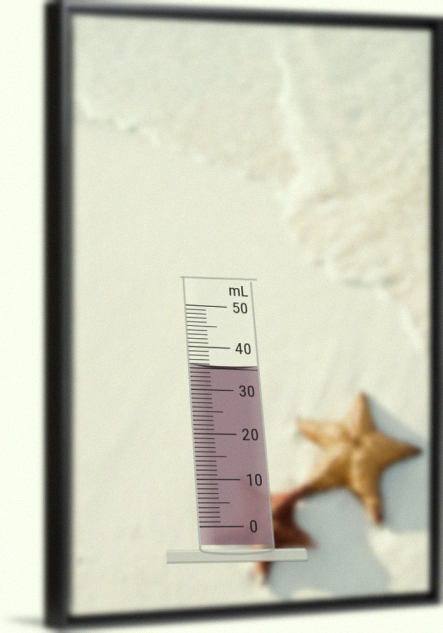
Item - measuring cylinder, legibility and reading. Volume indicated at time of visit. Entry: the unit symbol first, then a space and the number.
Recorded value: mL 35
